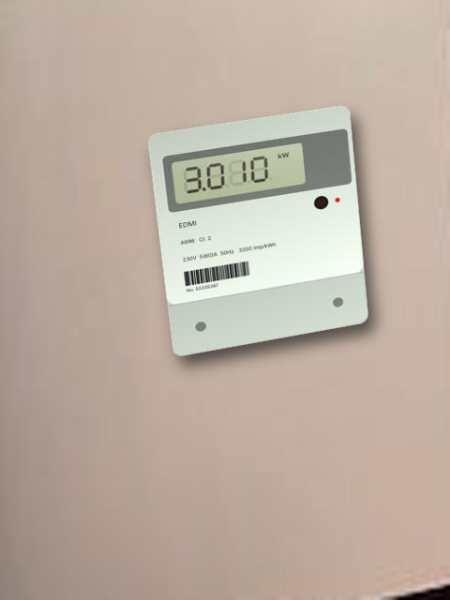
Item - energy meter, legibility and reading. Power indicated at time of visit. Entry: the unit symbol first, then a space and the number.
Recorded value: kW 3.010
